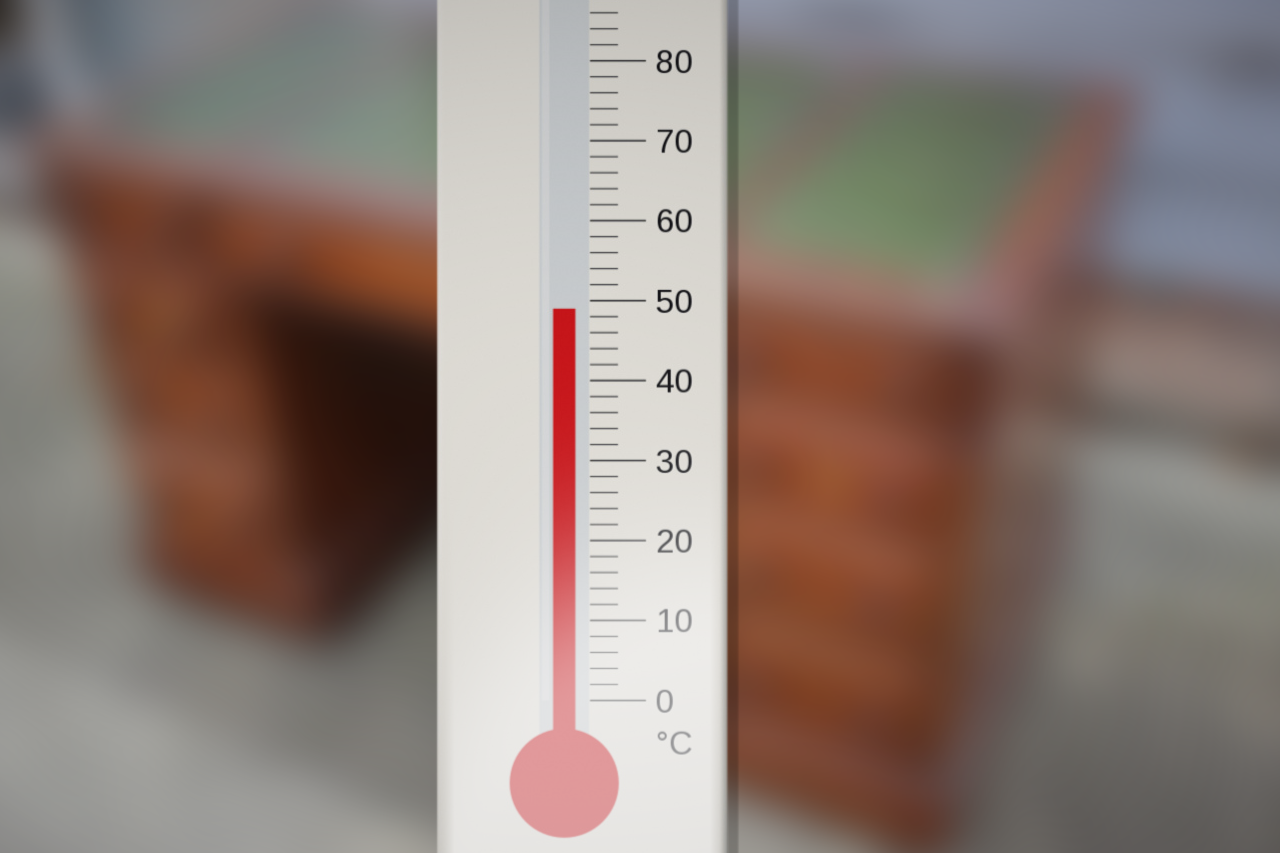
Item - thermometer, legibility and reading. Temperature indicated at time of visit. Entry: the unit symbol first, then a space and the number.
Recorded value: °C 49
